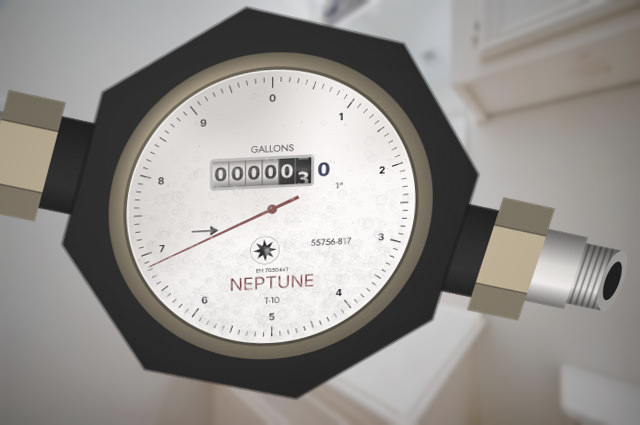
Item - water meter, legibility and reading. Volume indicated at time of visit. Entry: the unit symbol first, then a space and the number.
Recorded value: gal 26.8
